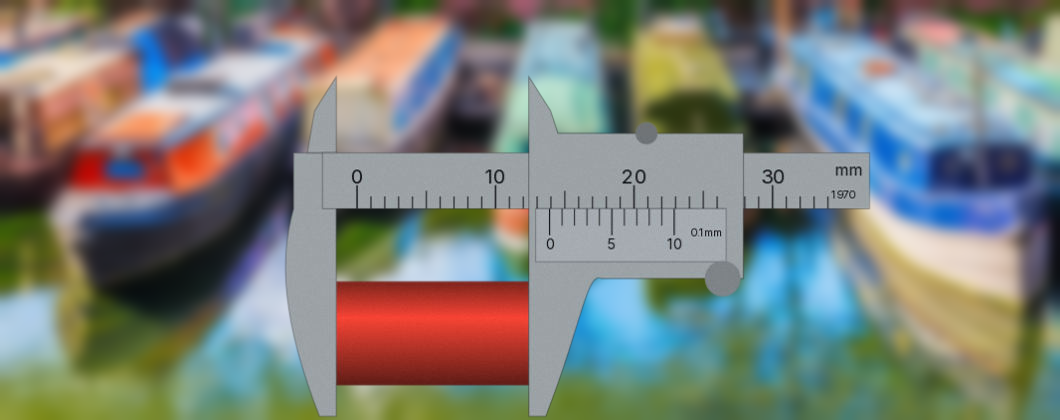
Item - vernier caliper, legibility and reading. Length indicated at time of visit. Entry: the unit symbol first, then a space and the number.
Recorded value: mm 13.9
